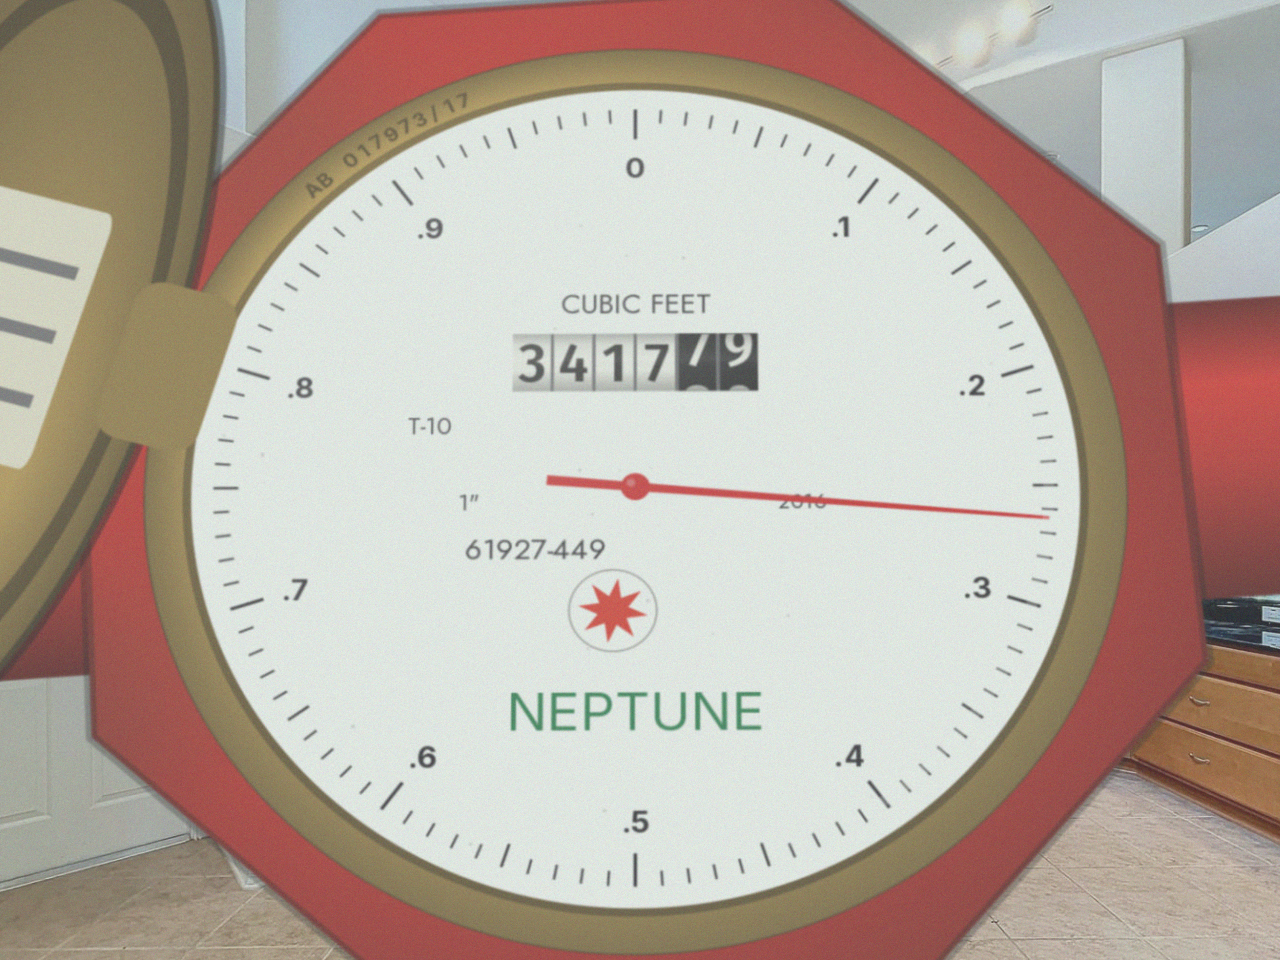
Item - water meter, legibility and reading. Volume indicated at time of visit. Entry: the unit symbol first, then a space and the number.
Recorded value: ft³ 341779.26
